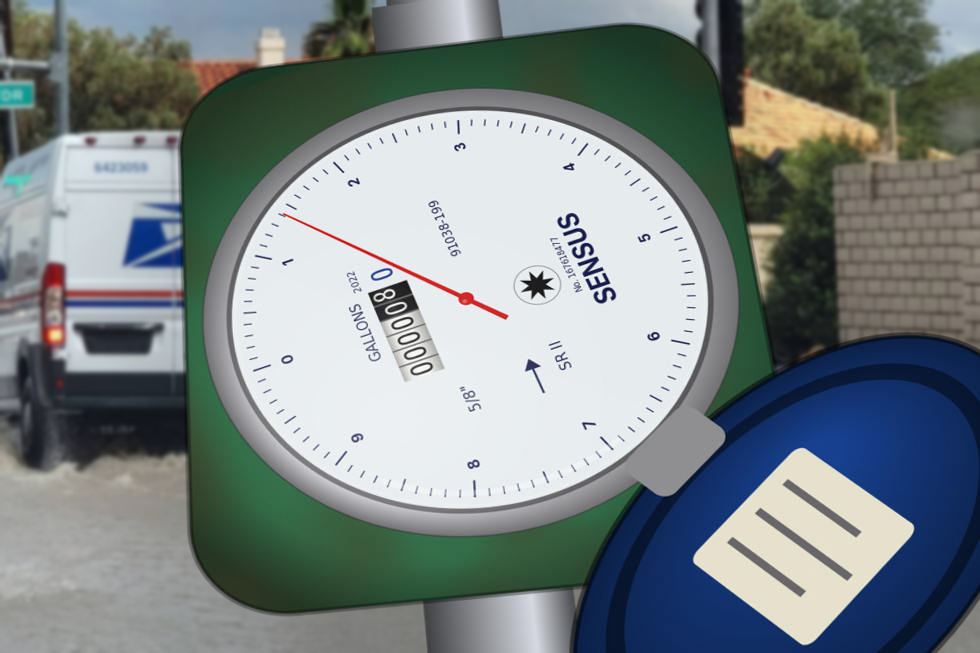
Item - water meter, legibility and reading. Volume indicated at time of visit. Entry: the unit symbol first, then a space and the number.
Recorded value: gal 81.4
